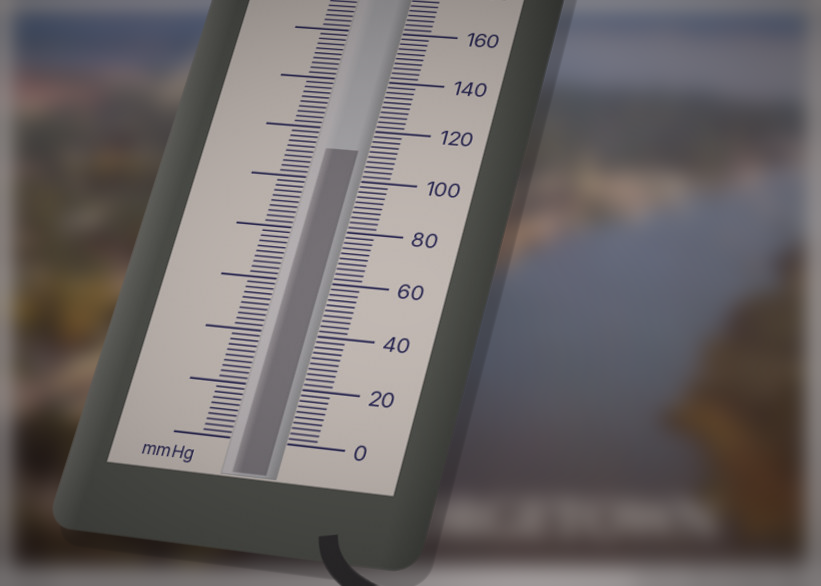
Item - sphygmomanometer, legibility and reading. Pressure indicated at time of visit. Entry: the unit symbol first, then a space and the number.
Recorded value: mmHg 112
